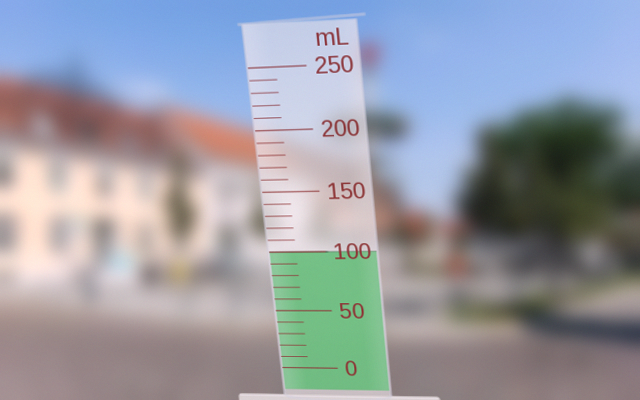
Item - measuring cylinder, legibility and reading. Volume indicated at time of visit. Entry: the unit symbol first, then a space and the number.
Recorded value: mL 100
